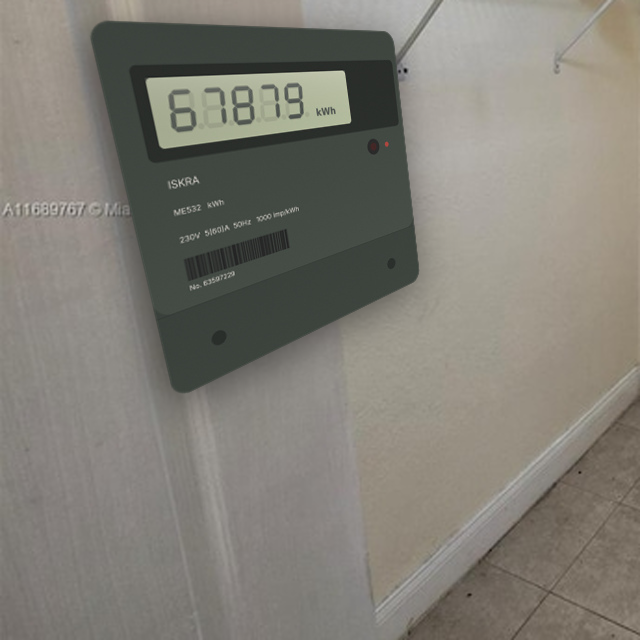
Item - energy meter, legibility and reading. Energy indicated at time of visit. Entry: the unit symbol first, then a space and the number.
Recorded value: kWh 67879
